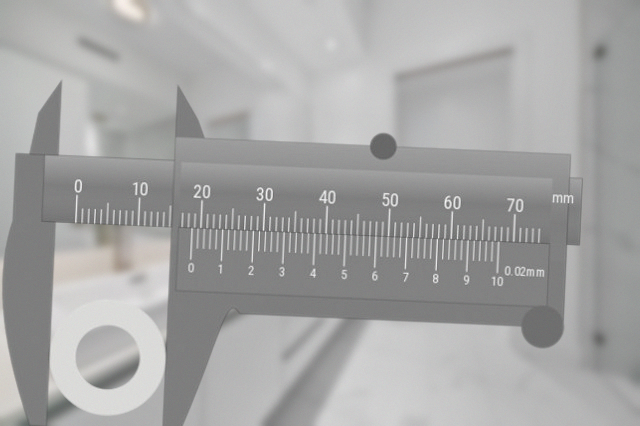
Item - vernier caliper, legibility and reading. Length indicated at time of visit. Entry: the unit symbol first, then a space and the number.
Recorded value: mm 18.6
